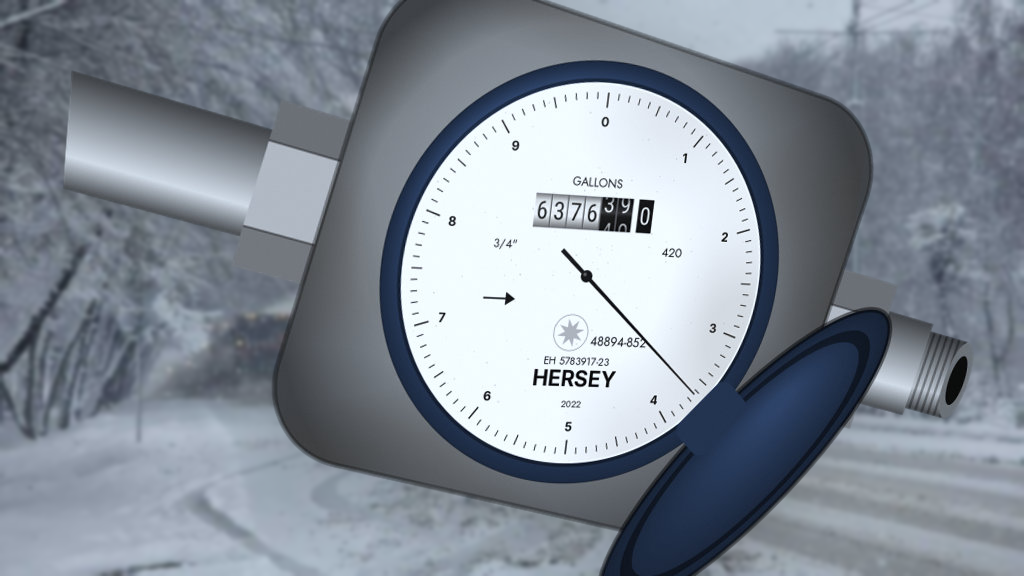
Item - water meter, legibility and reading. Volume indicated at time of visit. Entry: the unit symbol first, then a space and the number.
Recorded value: gal 6376393.6
